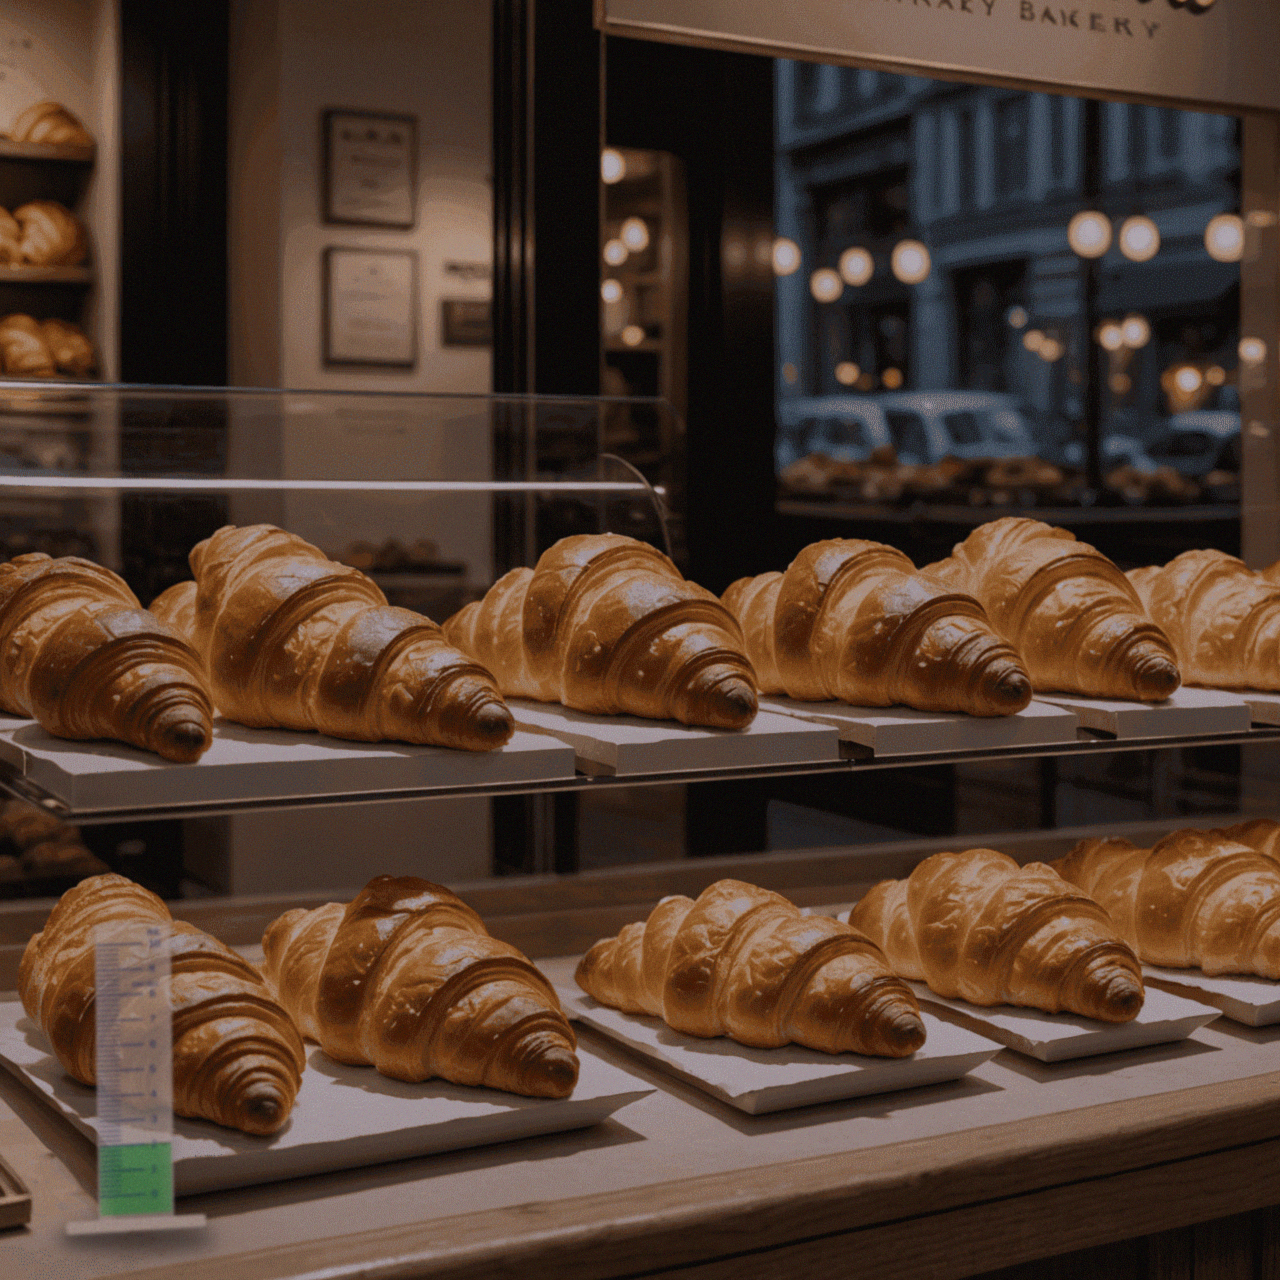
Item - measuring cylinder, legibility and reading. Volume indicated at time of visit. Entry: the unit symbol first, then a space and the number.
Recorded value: mL 2
